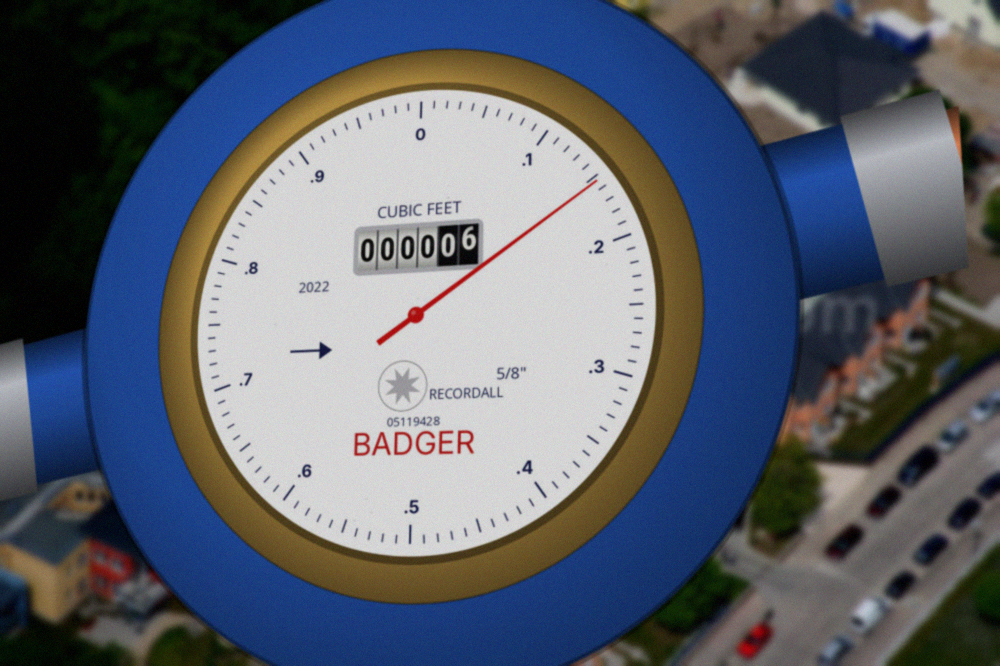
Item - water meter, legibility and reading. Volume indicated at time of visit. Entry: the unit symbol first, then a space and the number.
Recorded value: ft³ 6.15
